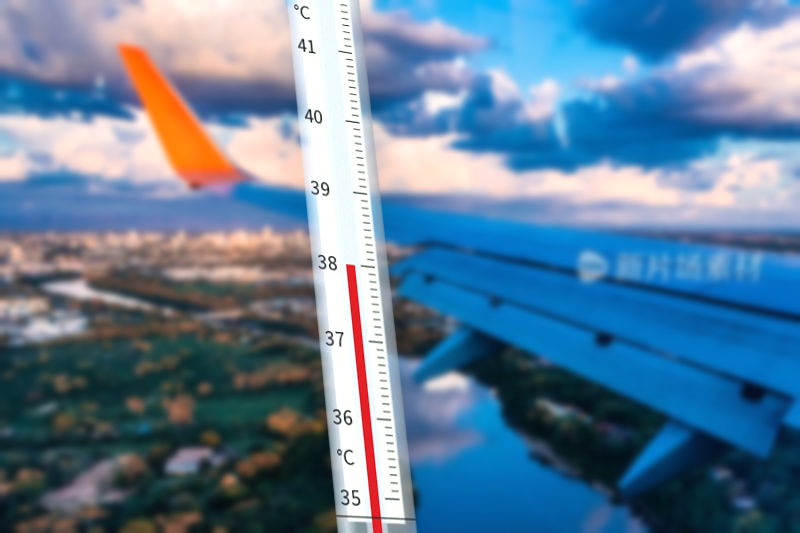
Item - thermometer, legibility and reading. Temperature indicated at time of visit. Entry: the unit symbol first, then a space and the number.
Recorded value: °C 38
